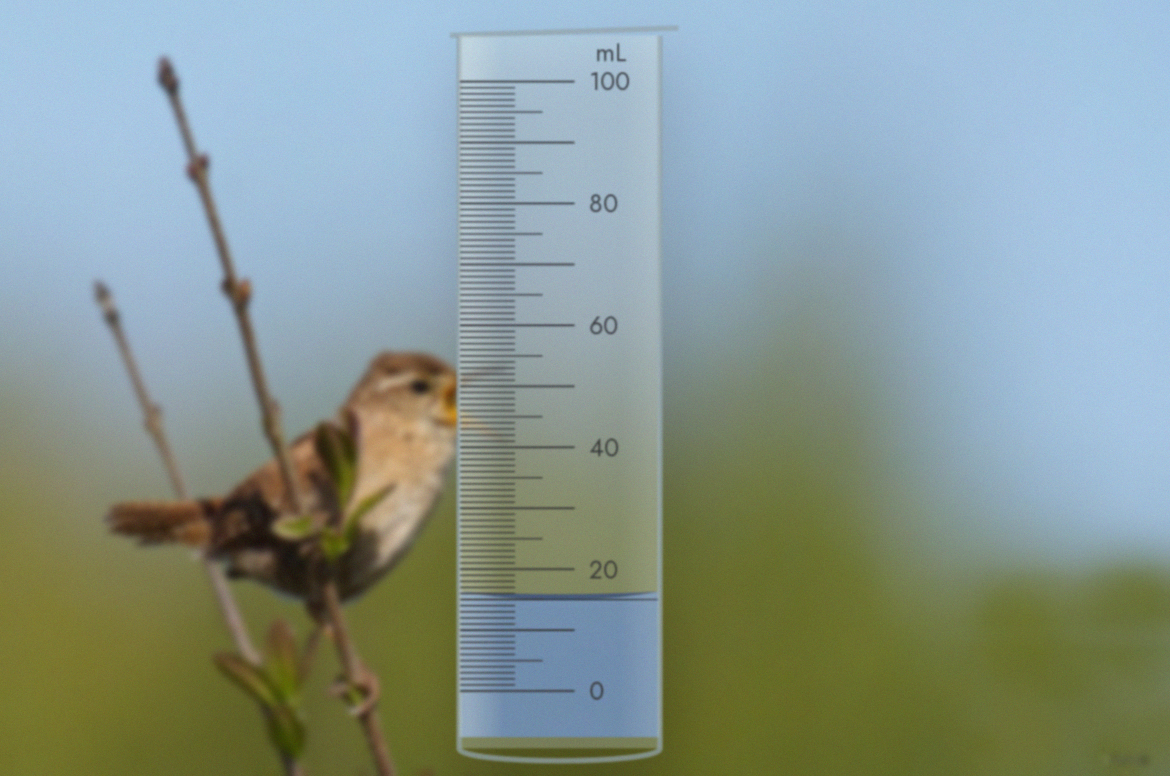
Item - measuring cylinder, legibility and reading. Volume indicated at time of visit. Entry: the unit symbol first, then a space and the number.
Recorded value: mL 15
